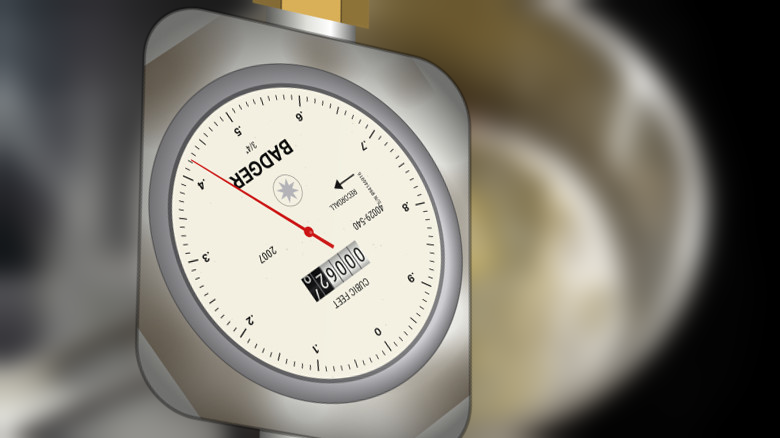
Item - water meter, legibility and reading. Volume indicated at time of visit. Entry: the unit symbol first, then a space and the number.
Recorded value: ft³ 627.42
